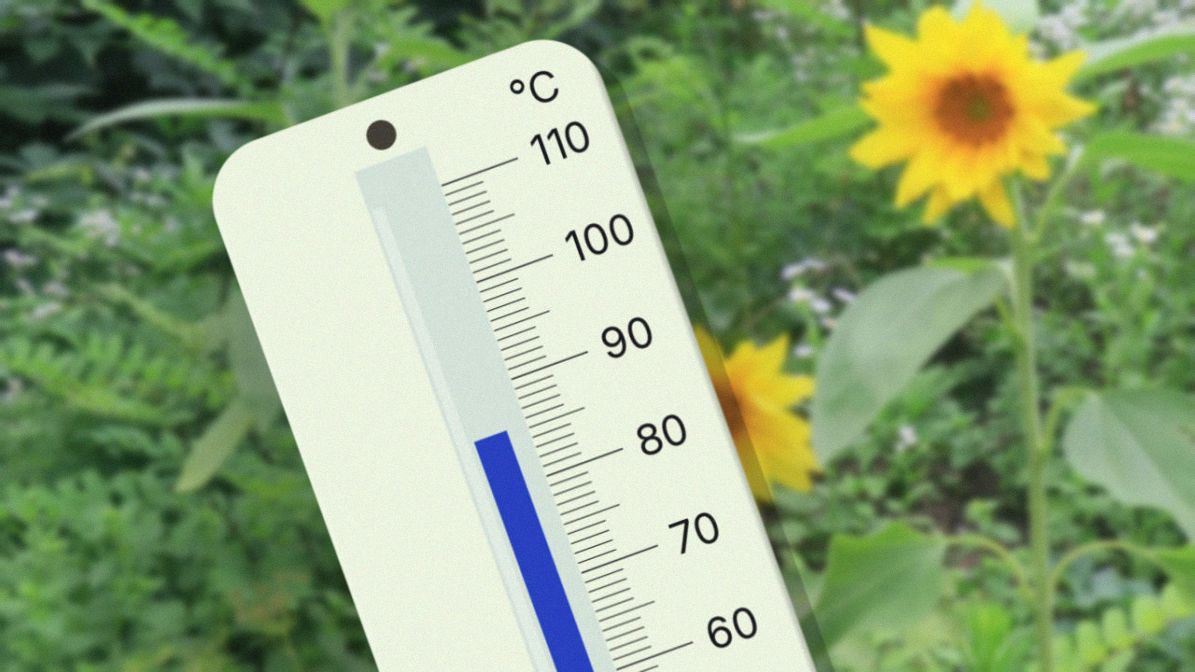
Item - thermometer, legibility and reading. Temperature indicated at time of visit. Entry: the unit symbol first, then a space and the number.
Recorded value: °C 85.5
